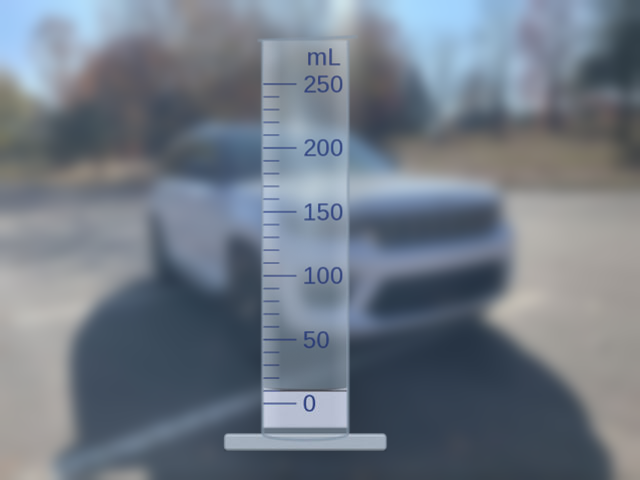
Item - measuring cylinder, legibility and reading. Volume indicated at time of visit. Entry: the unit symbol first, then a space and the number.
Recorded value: mL 10
